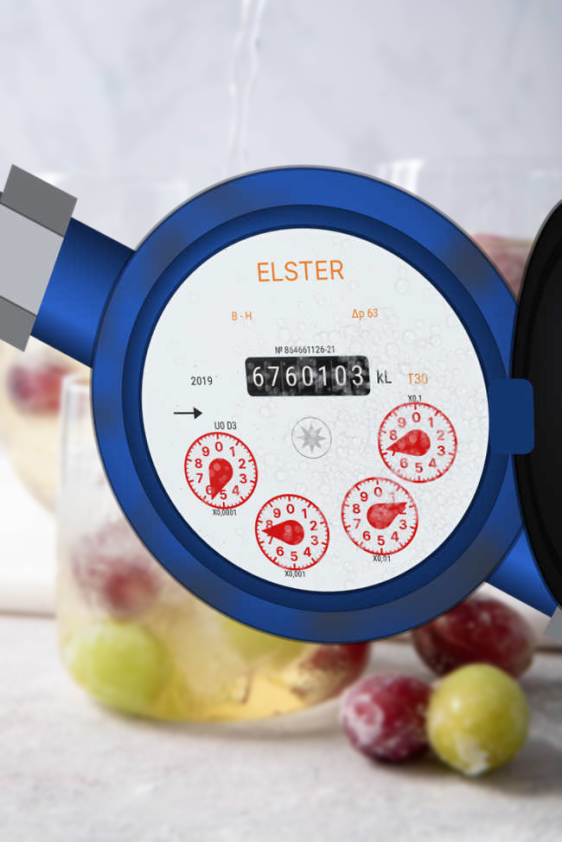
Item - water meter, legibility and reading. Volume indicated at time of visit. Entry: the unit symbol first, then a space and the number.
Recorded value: kL 6760103.7175
